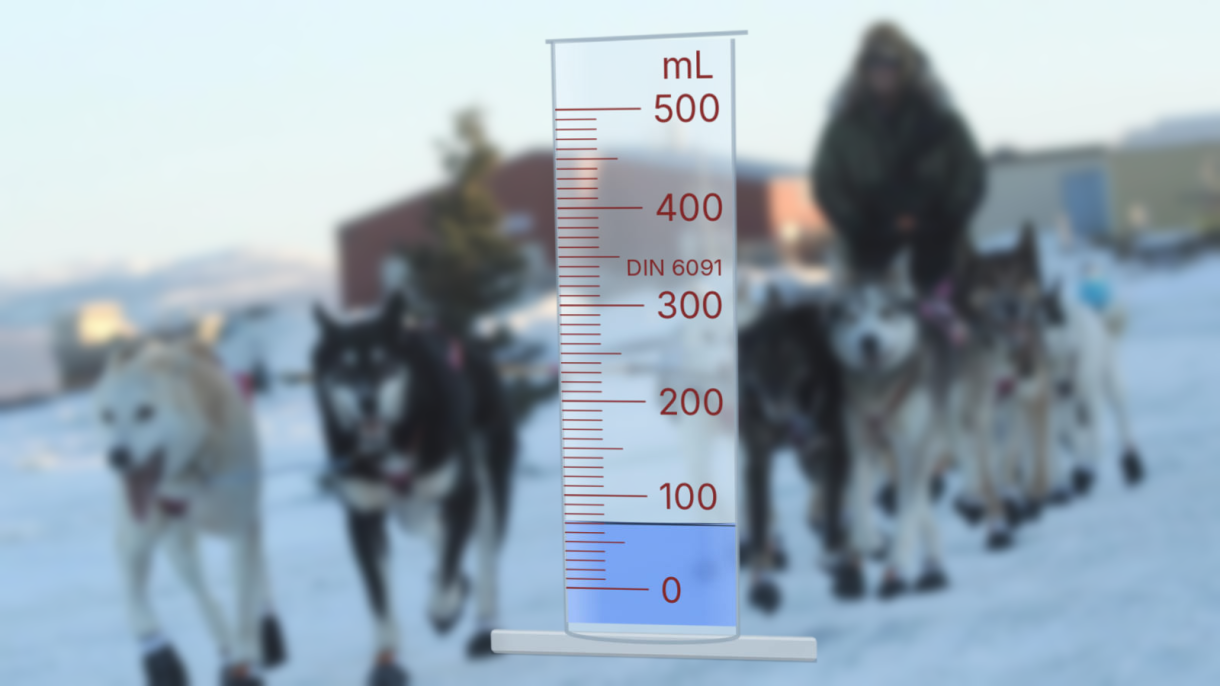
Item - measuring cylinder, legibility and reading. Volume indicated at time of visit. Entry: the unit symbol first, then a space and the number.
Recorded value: mL 70
